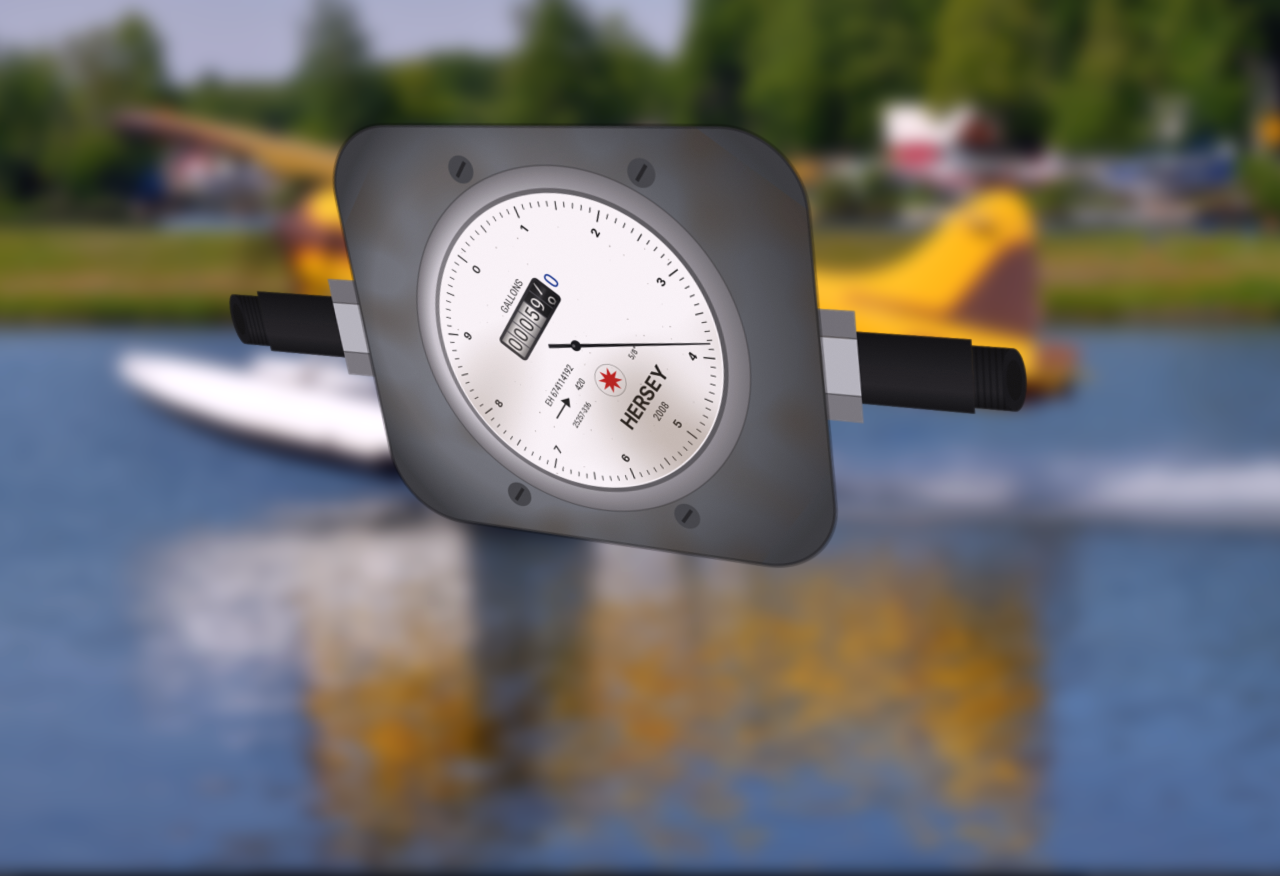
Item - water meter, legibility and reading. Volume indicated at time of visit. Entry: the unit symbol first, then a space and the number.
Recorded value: gal 5973.8
